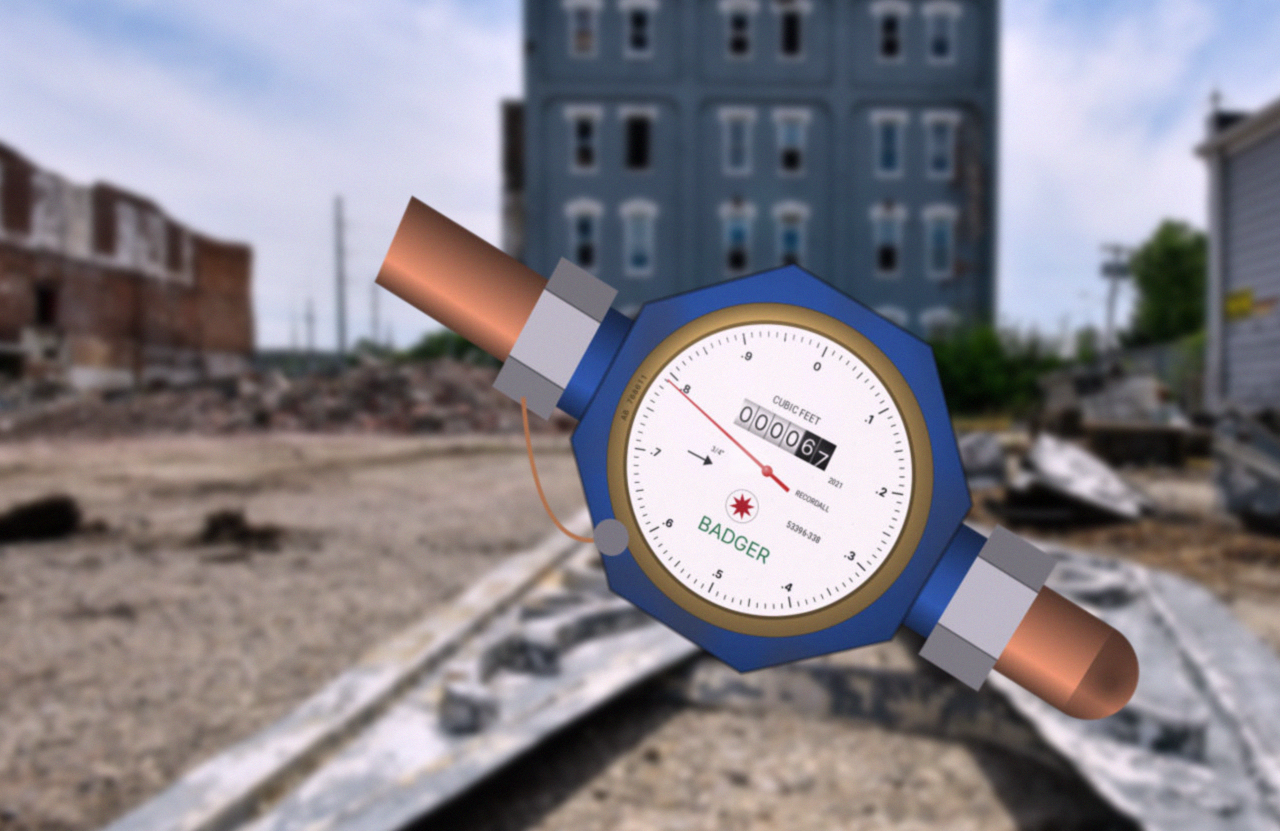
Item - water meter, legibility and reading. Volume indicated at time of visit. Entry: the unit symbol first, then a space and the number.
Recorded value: ft³ 66.79
